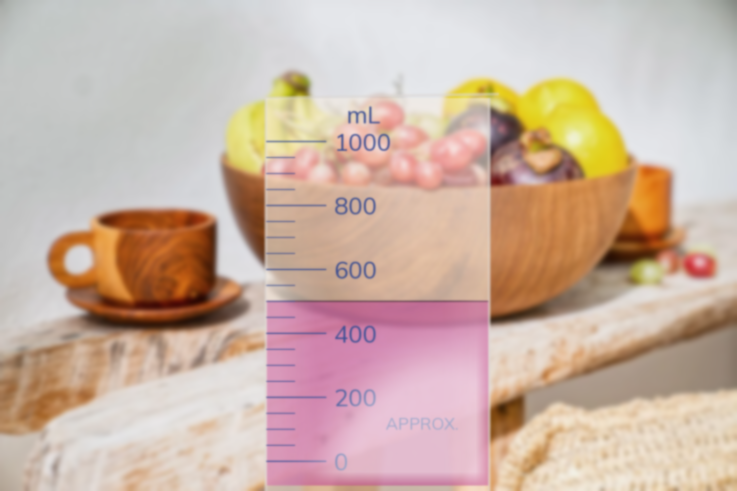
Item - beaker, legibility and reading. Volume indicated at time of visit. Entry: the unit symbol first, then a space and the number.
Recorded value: mL 500
